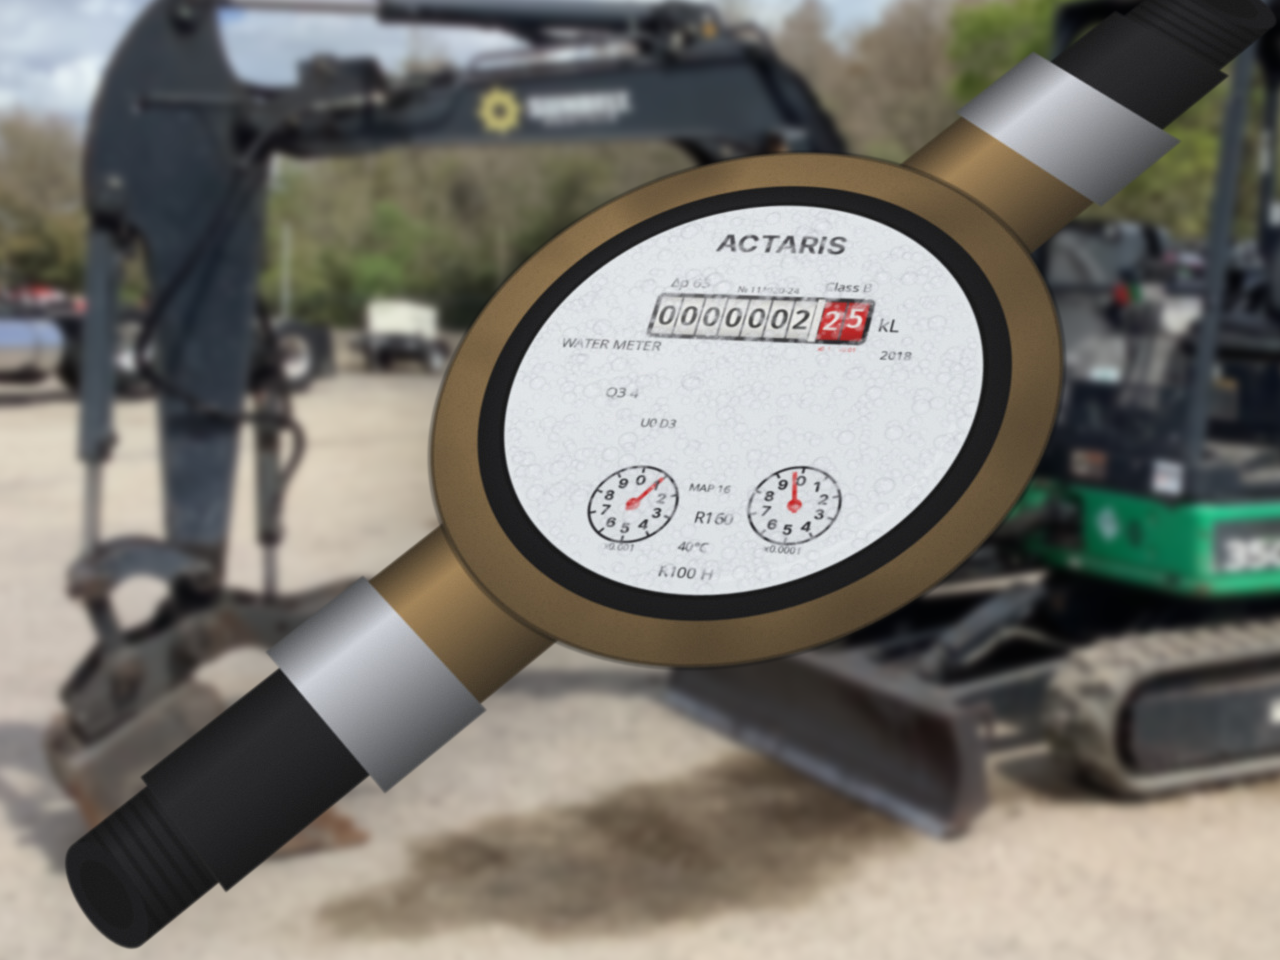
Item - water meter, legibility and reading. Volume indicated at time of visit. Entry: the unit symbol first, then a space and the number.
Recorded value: kL 2.2509
